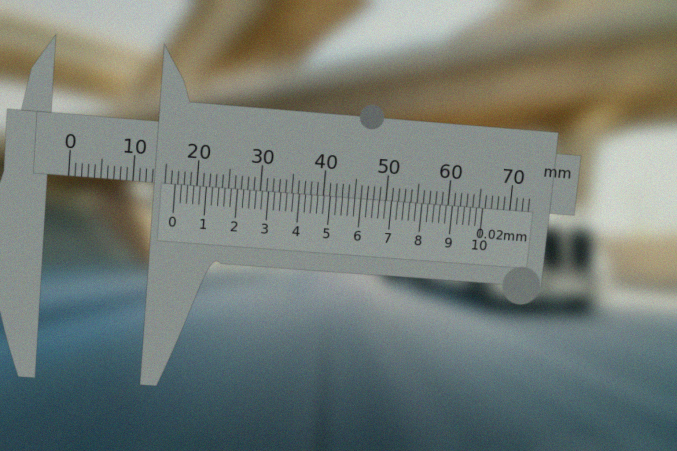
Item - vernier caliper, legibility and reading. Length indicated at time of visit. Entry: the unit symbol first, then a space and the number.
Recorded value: mm 16.6
